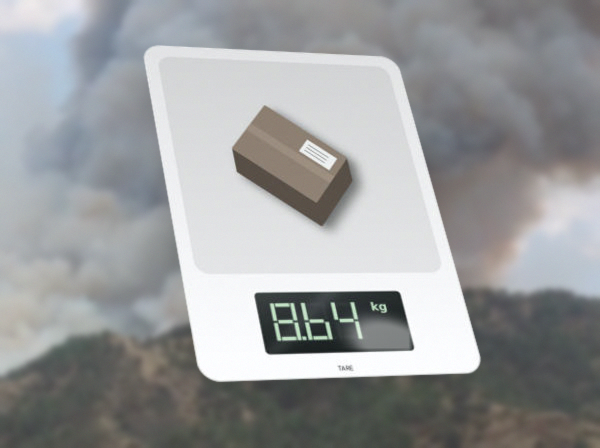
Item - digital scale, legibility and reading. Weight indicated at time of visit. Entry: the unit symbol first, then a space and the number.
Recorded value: kg 8.64
